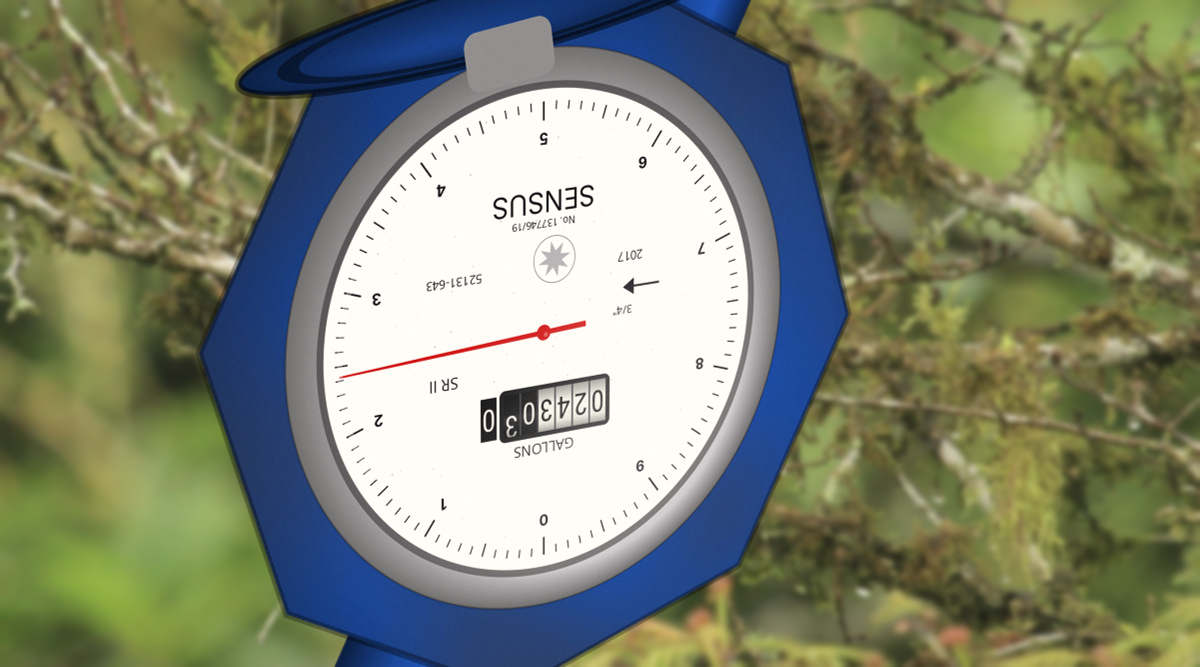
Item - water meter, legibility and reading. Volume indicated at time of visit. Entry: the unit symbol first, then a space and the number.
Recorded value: gal 243032.4
